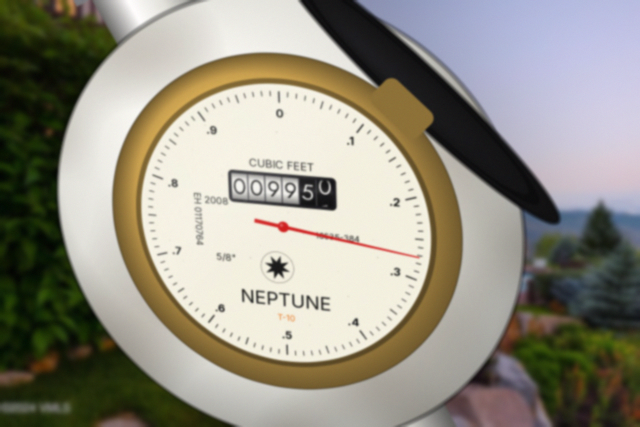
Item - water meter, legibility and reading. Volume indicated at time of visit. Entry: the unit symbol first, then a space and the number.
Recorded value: ft³ 9950.27
